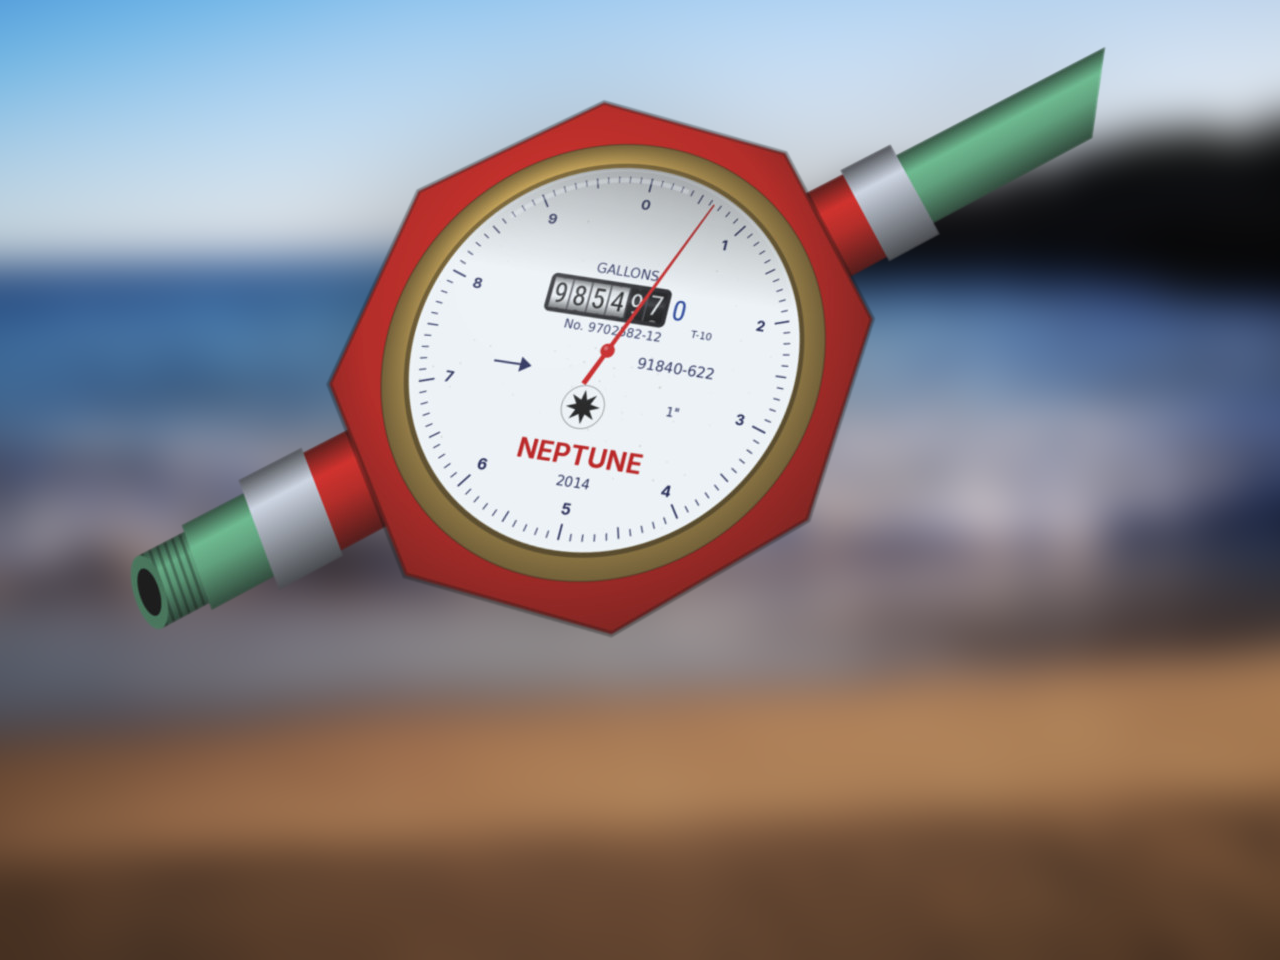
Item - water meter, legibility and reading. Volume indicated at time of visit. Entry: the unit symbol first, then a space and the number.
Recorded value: gal 9854970.6
